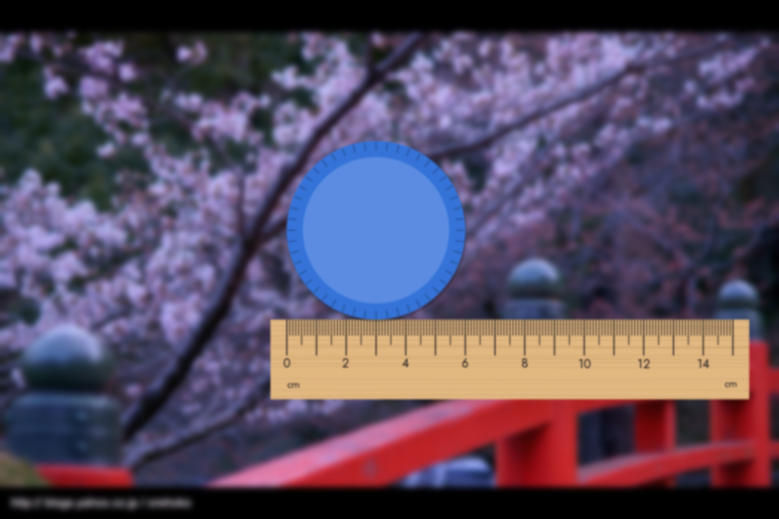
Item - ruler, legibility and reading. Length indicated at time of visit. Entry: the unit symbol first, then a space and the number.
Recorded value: cm 6
